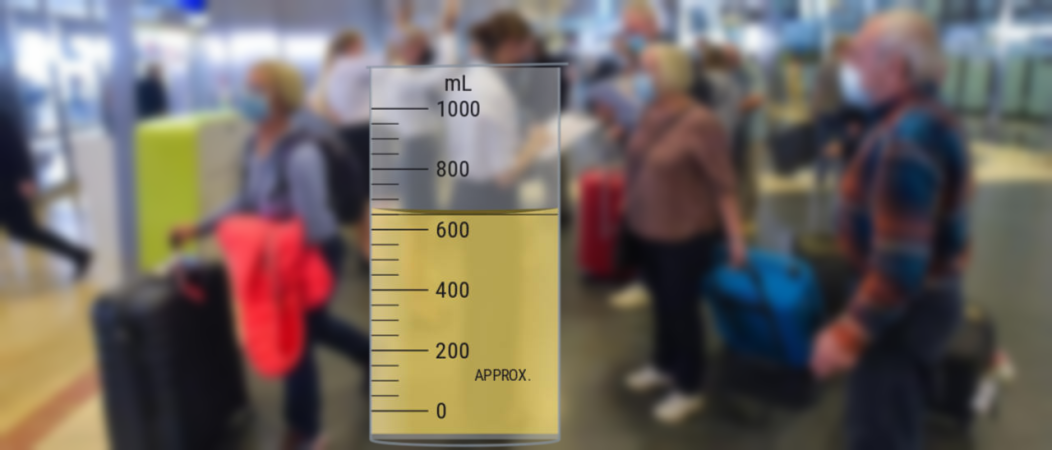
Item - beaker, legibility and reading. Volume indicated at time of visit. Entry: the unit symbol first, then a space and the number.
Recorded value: mL 650
